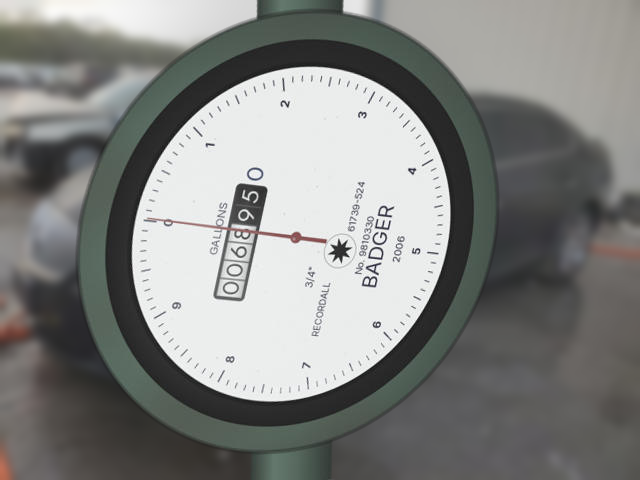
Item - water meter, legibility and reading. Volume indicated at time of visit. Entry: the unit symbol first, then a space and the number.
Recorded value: gal 68950.0
